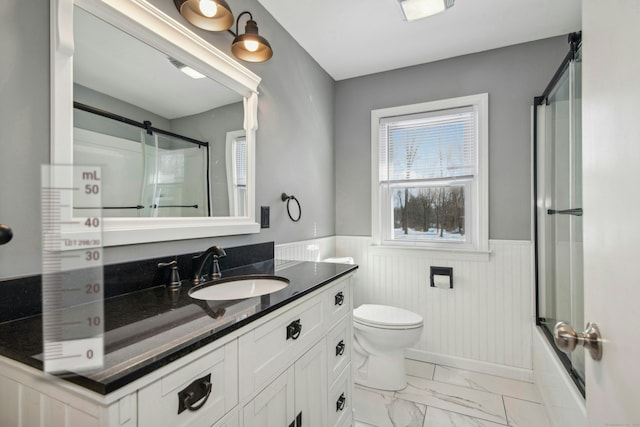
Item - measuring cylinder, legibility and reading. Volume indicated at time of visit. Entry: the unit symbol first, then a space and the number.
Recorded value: mL 5
